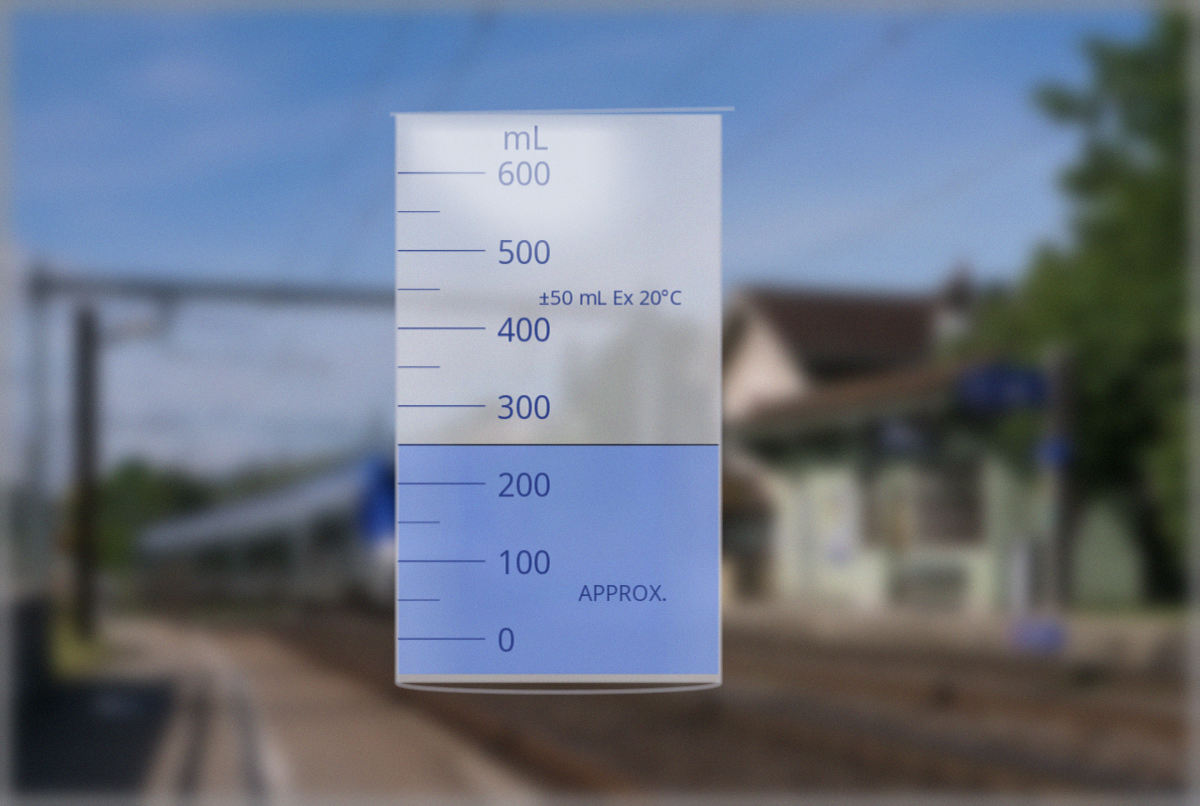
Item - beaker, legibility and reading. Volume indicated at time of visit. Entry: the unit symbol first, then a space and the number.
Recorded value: mL 250
